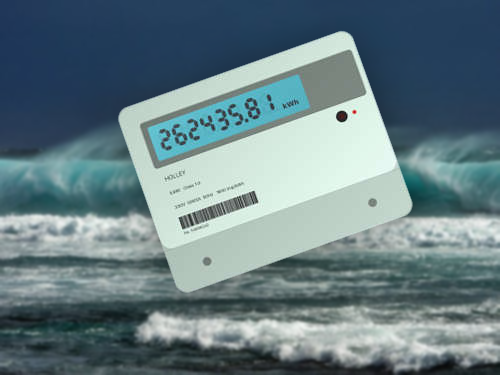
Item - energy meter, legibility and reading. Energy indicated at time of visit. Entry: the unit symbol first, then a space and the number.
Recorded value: kWh 262435.81
